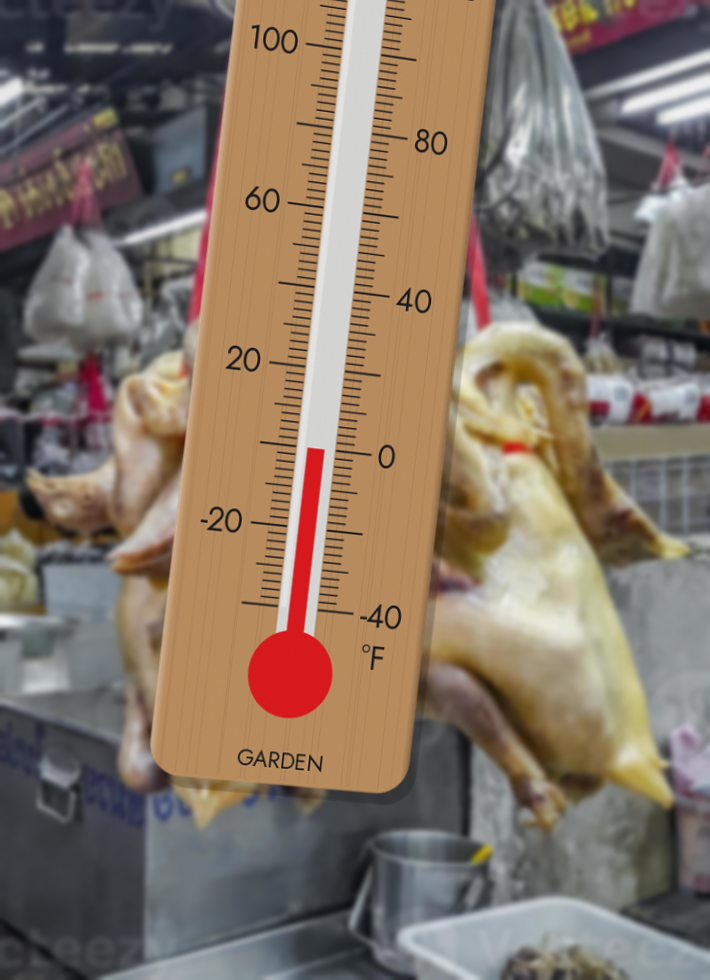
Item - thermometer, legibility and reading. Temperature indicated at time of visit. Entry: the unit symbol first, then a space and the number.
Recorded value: °F 0
